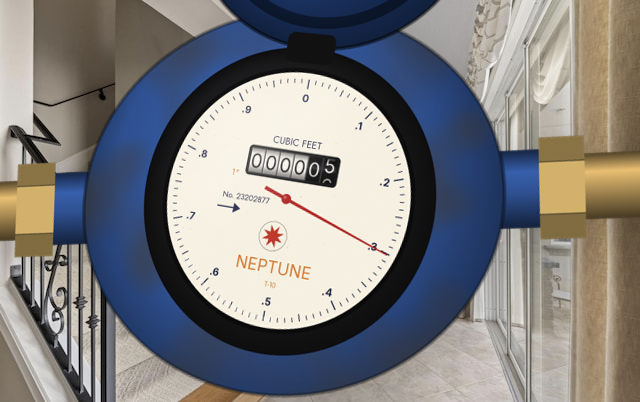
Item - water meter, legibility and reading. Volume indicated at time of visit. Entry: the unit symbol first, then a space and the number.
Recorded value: ft³ 5.30
